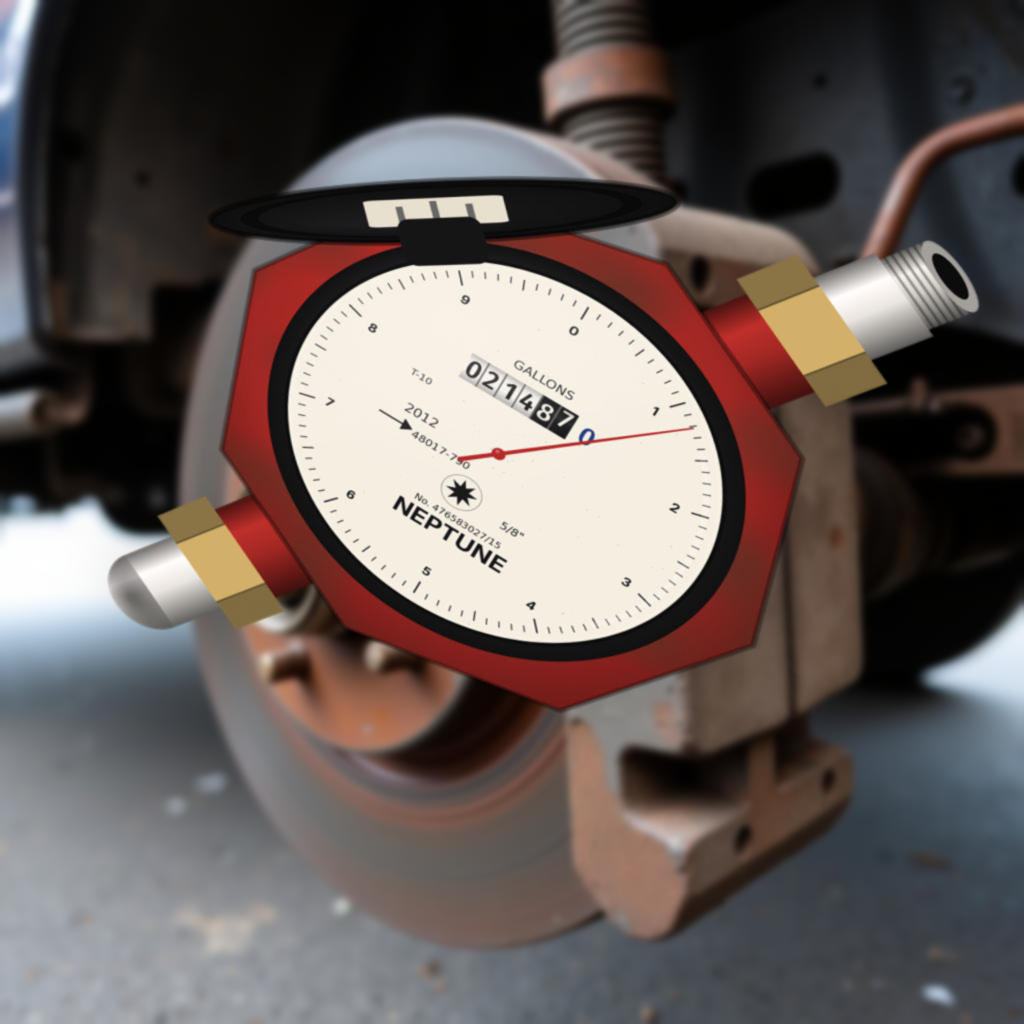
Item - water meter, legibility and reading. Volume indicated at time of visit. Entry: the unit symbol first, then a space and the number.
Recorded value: gal 214871.2
